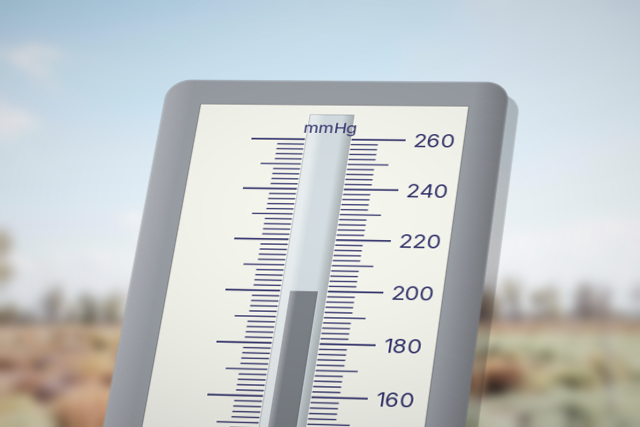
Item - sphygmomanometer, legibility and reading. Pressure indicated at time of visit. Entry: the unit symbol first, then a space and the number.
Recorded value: mmHg 200
